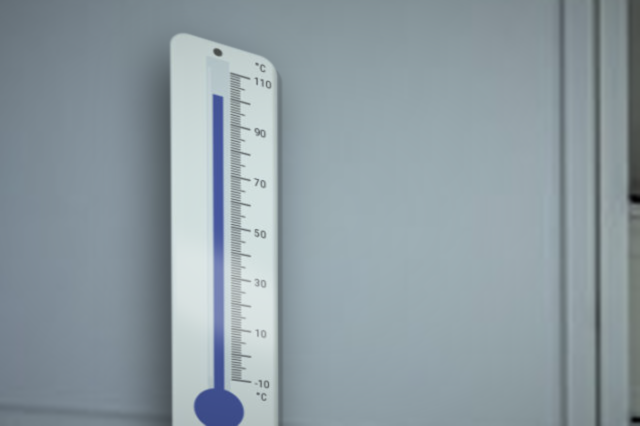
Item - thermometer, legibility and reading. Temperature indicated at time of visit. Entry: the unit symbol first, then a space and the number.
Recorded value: °C 100
